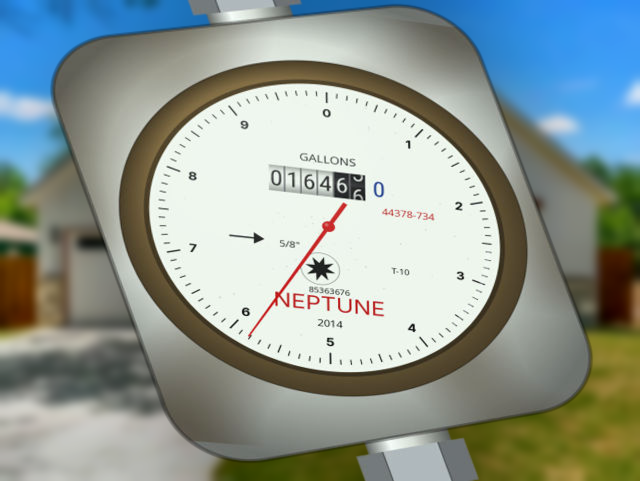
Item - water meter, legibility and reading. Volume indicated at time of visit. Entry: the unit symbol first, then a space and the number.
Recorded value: gal 164655.8
